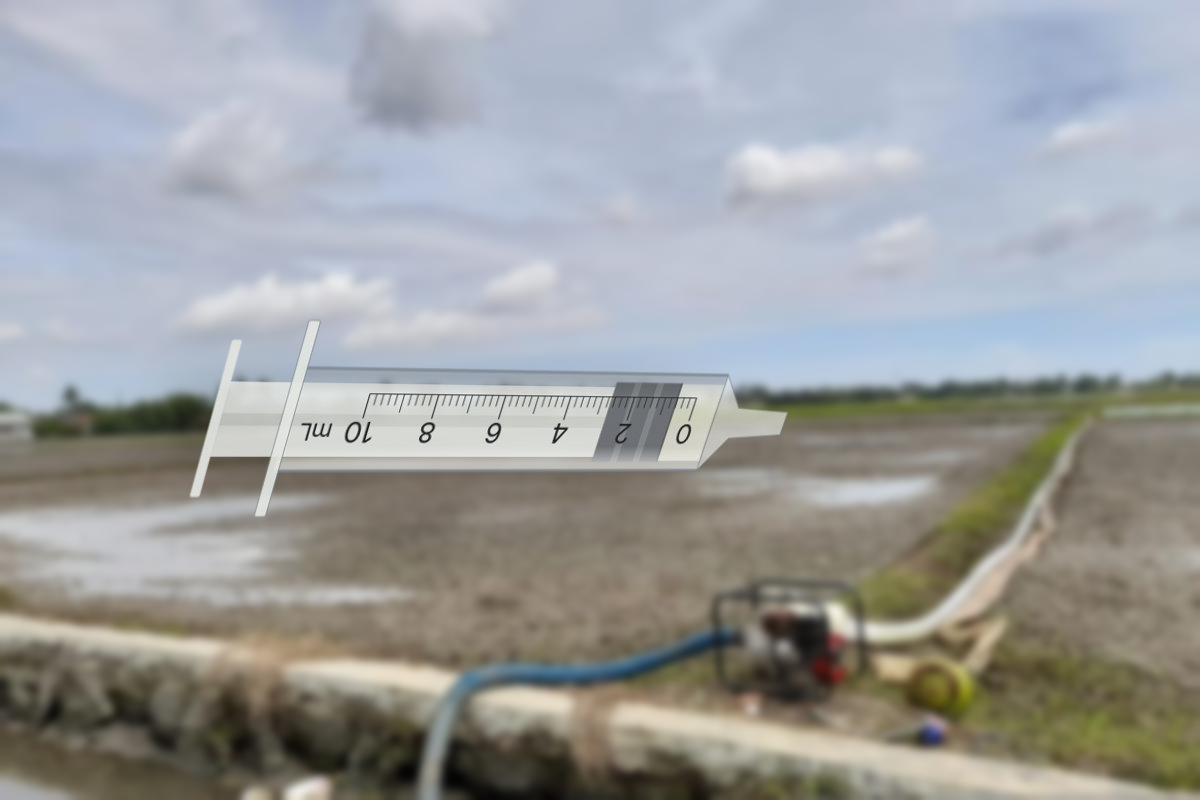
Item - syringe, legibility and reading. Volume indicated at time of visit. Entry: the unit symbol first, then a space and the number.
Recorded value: mL 0.6
